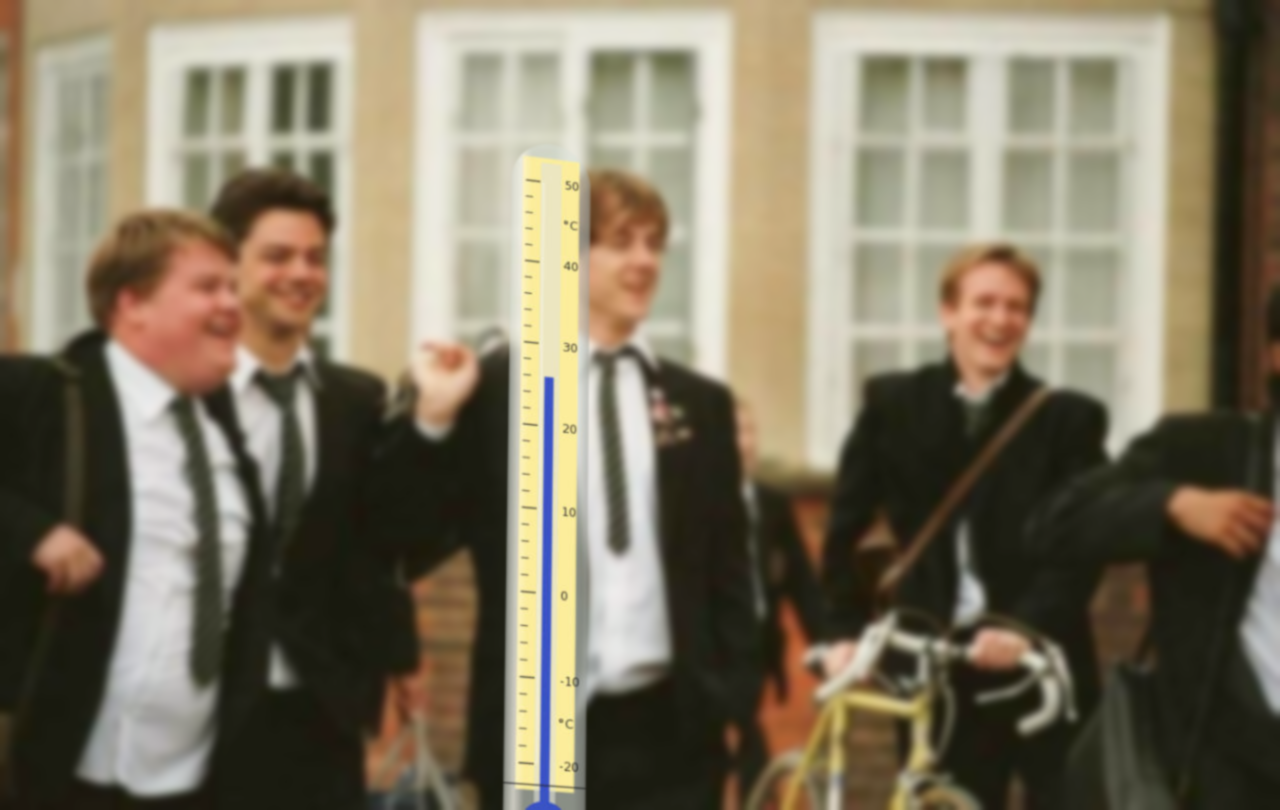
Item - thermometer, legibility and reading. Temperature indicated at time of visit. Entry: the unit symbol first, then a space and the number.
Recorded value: °C 26
